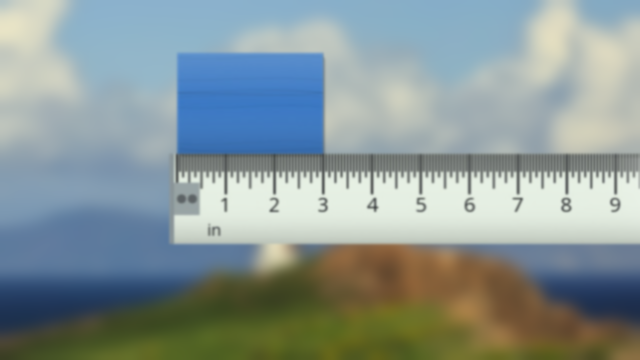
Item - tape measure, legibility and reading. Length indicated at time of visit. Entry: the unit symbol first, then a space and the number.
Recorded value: in 3
